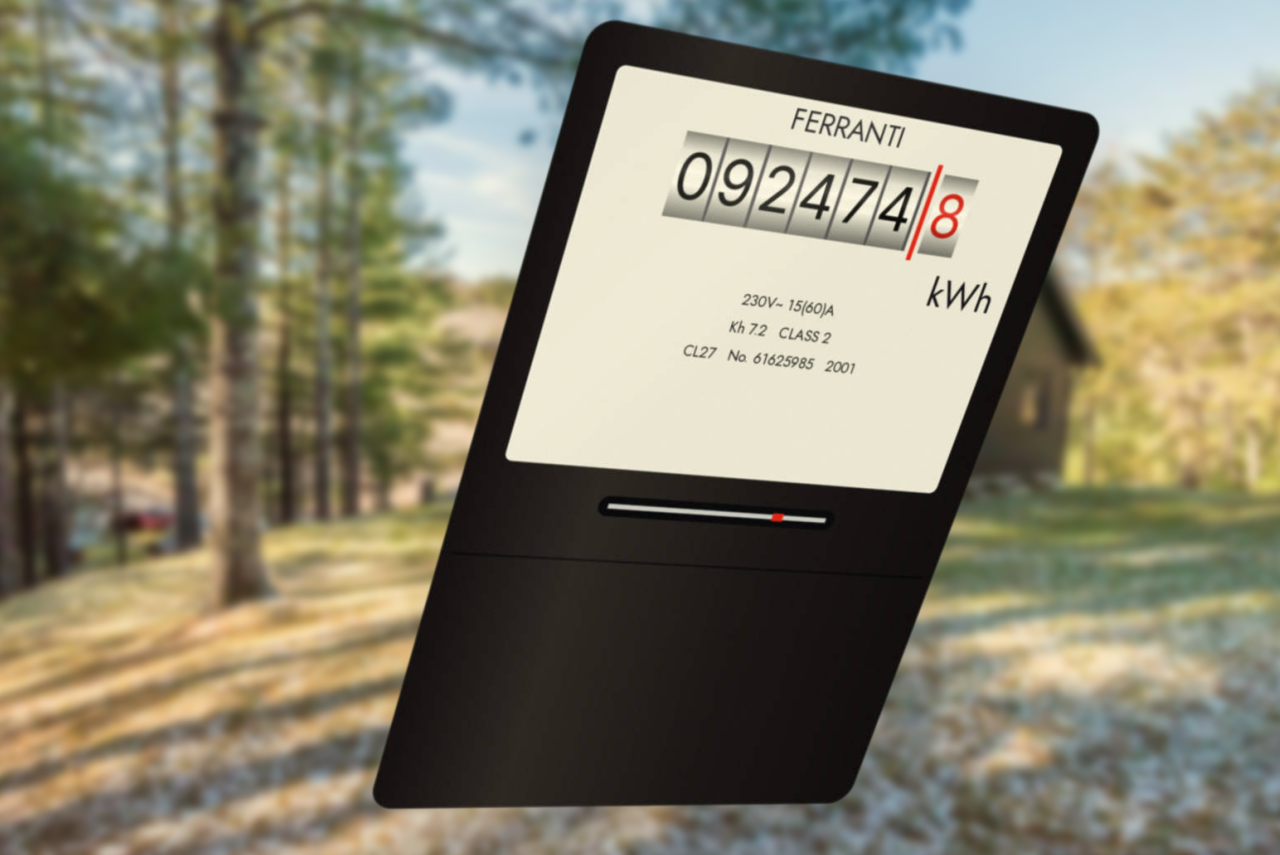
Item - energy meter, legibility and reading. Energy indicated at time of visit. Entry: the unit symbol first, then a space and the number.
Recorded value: kWh 92474.8
